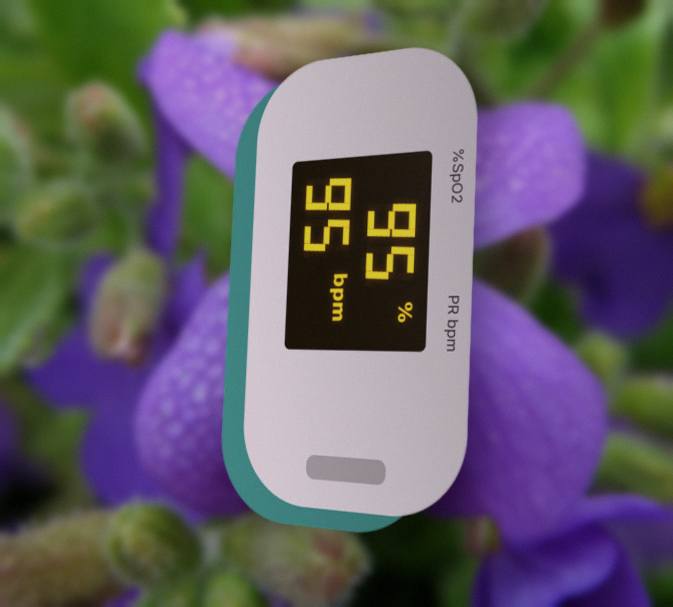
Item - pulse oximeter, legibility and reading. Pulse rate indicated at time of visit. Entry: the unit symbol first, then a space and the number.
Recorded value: bpm 95
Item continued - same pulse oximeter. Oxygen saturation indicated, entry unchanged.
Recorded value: % 95
